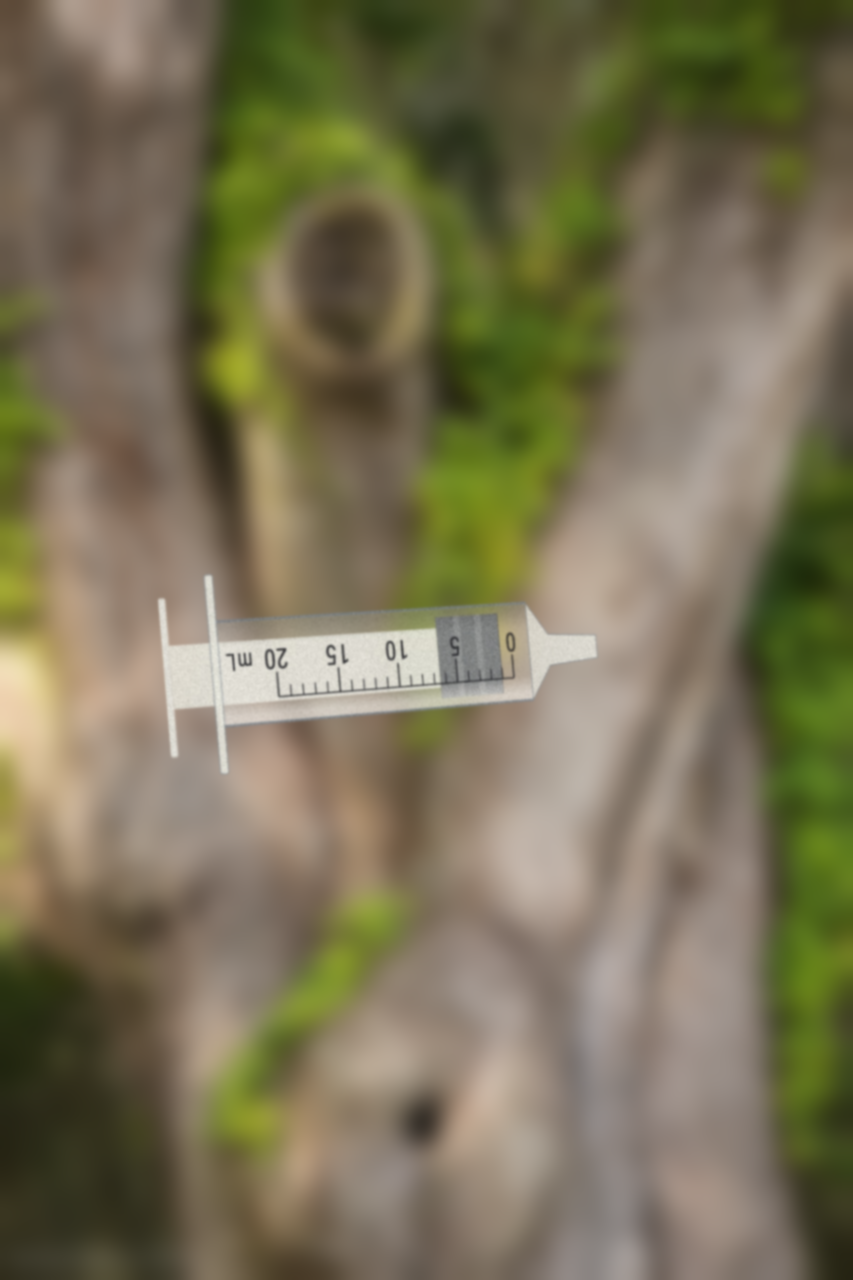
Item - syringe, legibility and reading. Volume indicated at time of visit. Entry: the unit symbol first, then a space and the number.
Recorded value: mL 1
